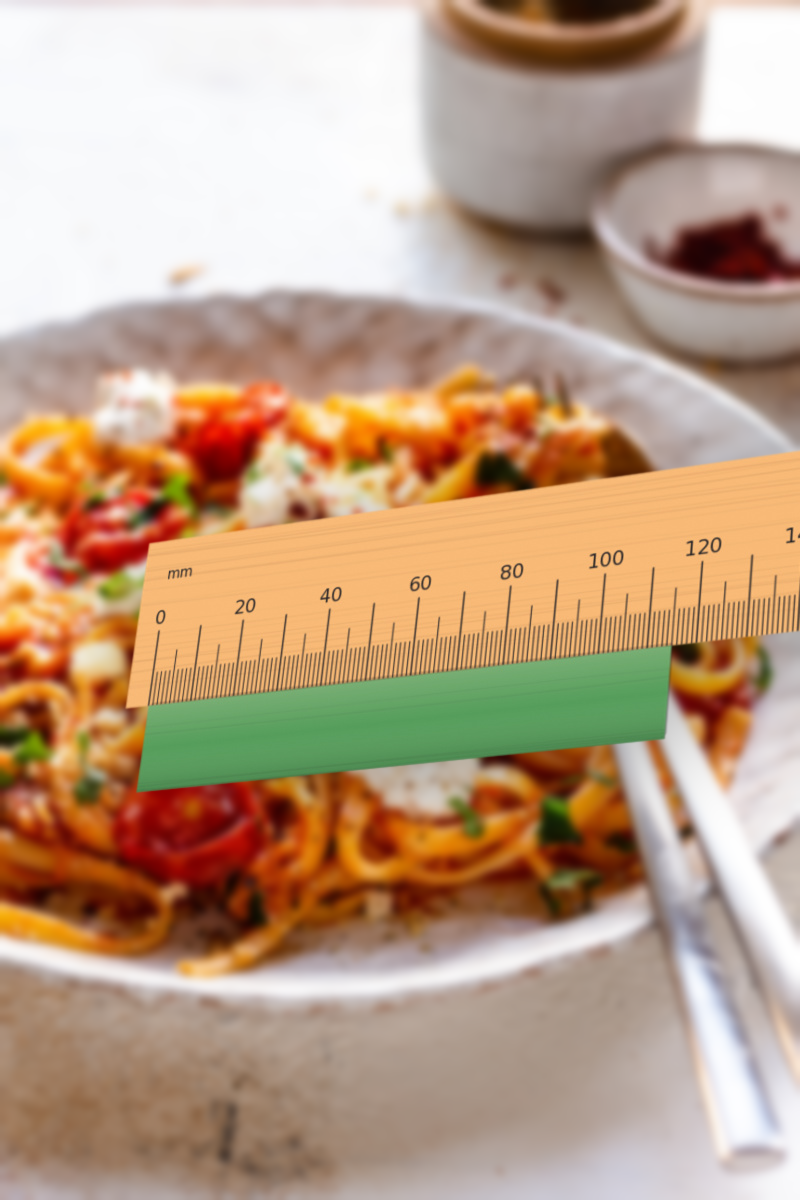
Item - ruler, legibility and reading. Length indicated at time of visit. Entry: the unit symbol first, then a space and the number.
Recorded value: mm 115
